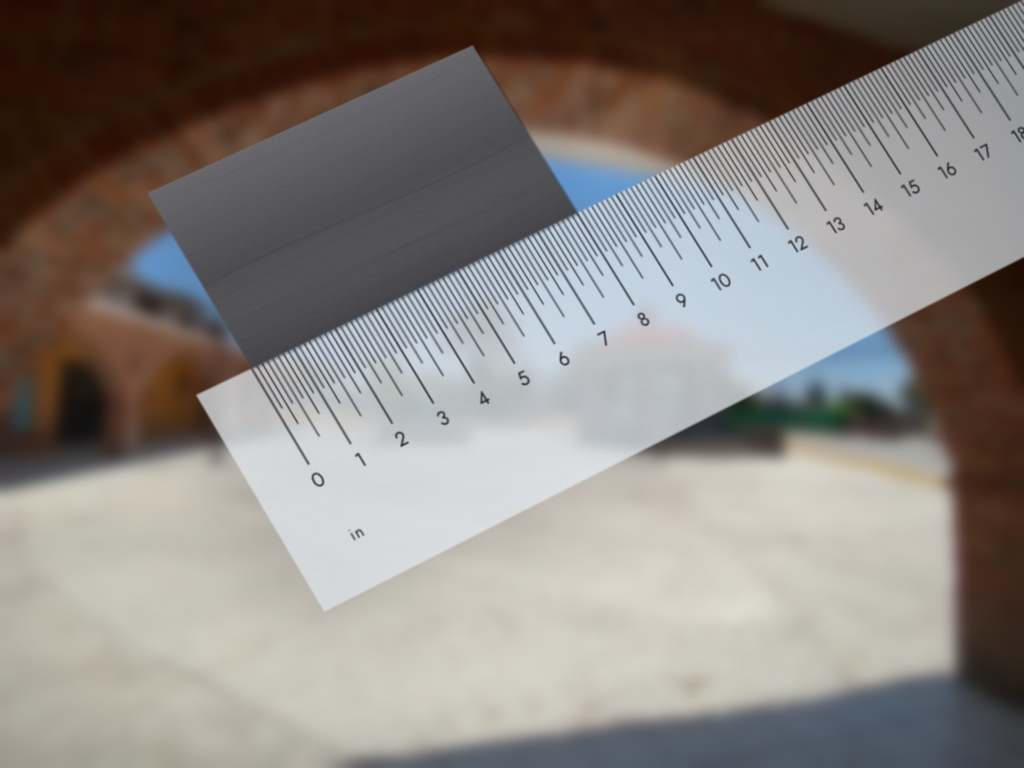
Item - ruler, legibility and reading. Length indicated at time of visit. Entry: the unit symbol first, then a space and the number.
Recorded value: in 8
